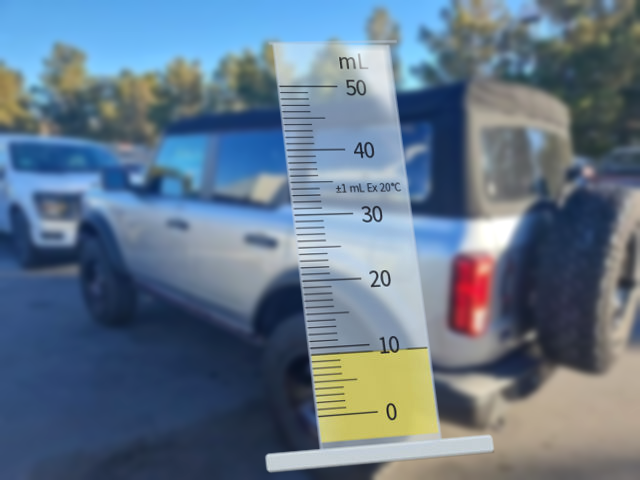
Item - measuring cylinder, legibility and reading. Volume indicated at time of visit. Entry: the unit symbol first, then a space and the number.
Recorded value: mL 9
